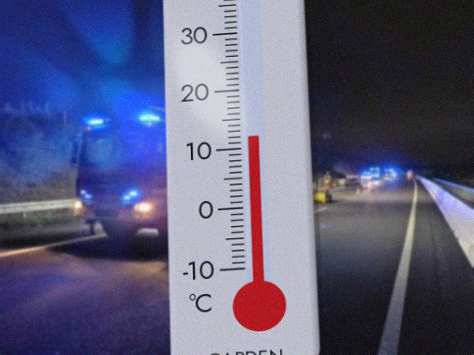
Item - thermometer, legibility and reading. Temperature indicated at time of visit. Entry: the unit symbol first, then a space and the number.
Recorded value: °C 12
